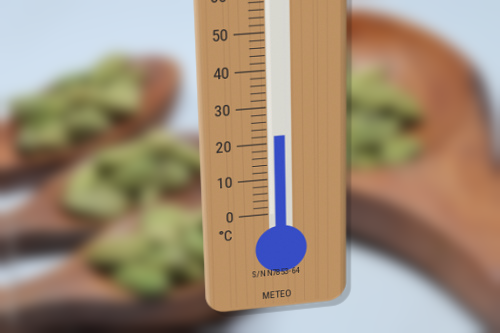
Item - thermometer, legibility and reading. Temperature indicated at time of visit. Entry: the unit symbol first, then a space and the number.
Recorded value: °C 22
